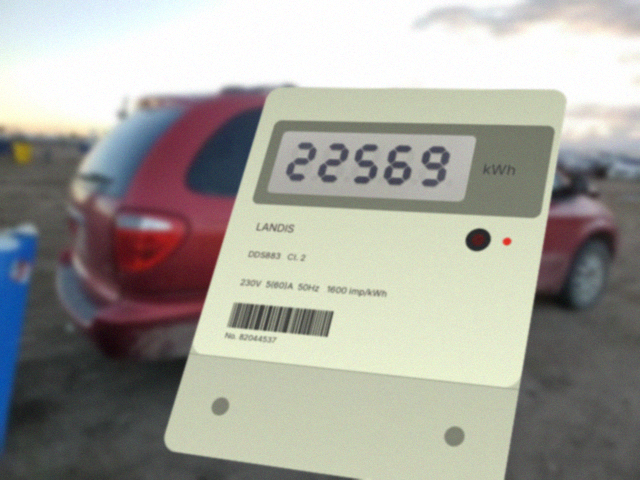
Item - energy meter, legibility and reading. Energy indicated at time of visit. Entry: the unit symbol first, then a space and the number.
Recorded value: kWh 22569
